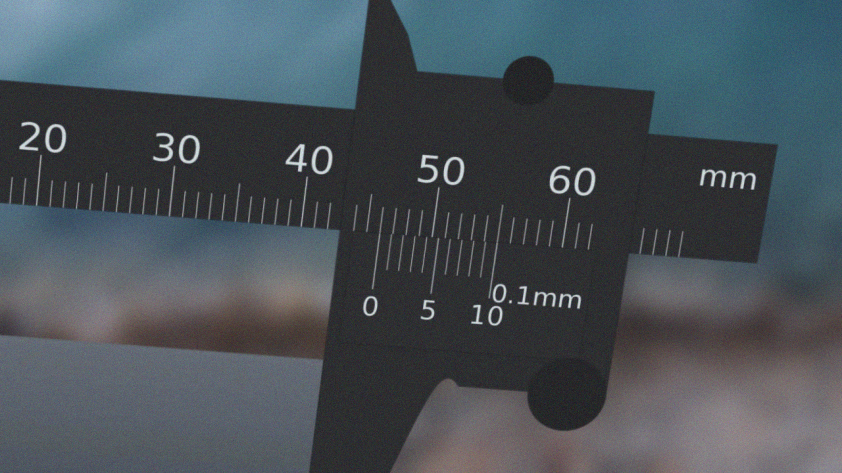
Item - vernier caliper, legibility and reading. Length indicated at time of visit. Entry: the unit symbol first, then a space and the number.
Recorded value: mm 46.0
